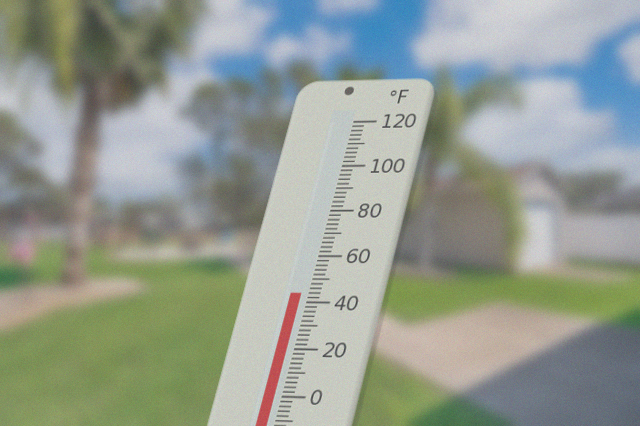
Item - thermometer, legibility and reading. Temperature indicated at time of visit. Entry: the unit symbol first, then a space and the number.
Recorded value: °F 44
